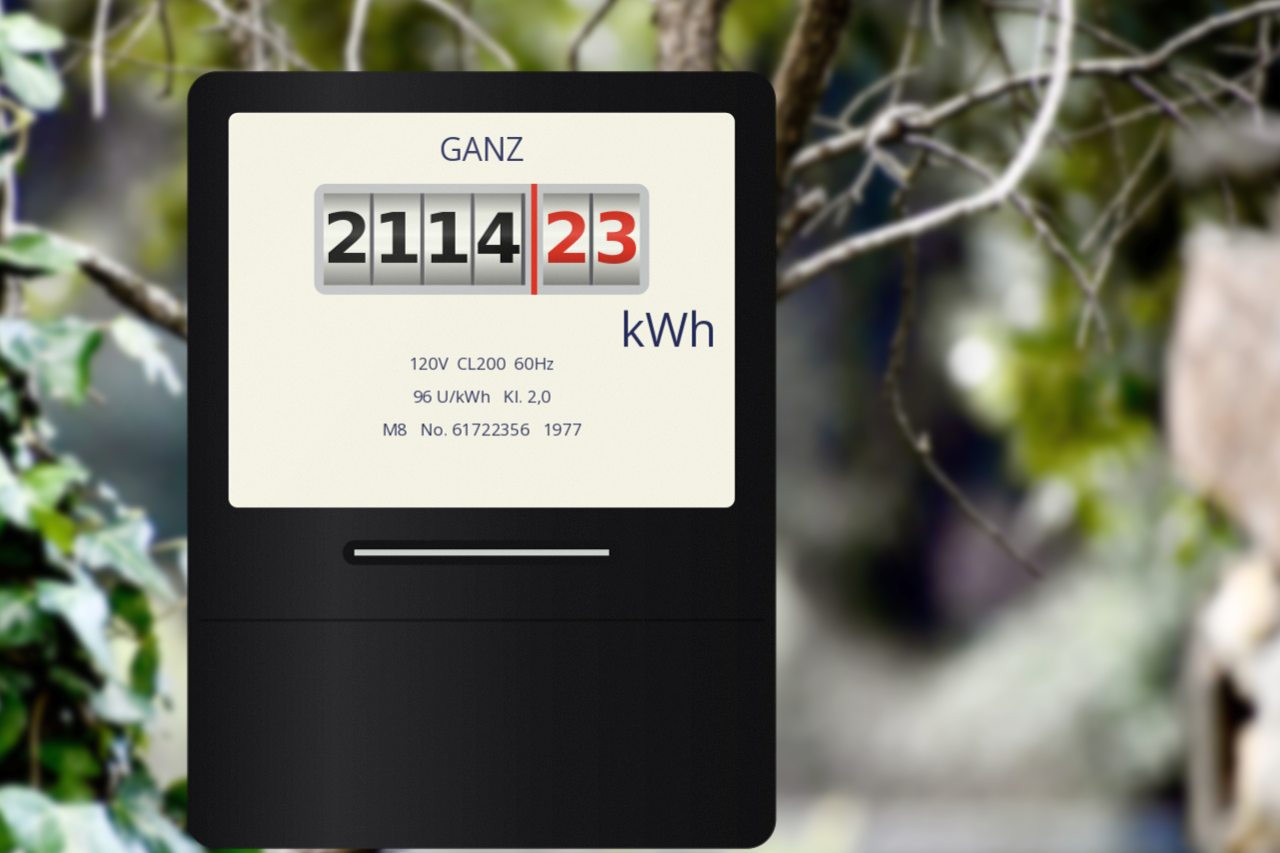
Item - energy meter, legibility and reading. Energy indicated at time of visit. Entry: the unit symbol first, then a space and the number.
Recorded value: kWh 2114.23
